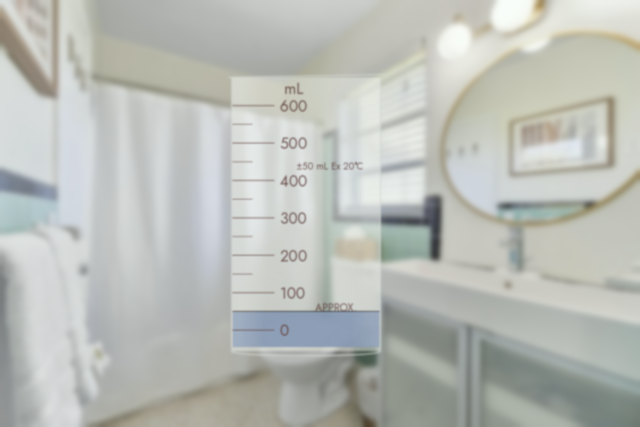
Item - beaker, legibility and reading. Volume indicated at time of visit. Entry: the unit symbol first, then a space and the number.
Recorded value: mL 50
